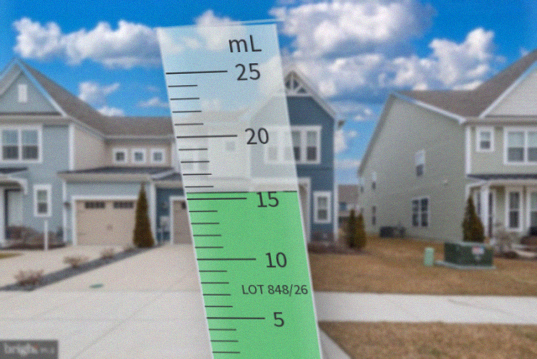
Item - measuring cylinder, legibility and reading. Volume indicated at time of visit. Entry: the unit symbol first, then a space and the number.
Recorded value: mL 15.5
